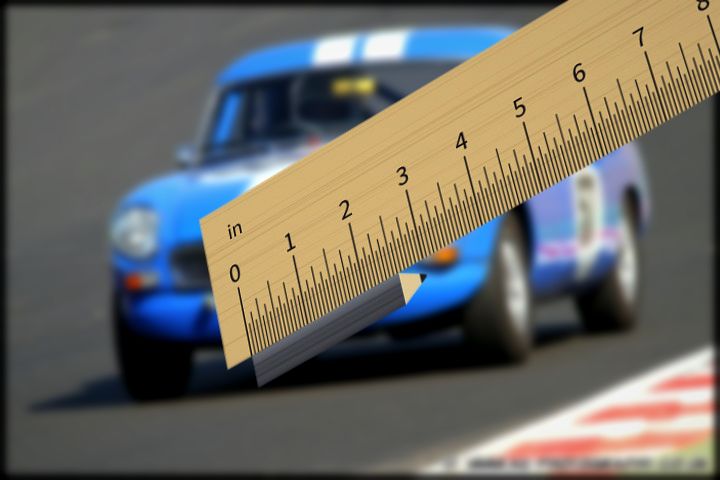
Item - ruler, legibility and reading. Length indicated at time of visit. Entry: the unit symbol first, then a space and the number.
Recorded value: in 3
